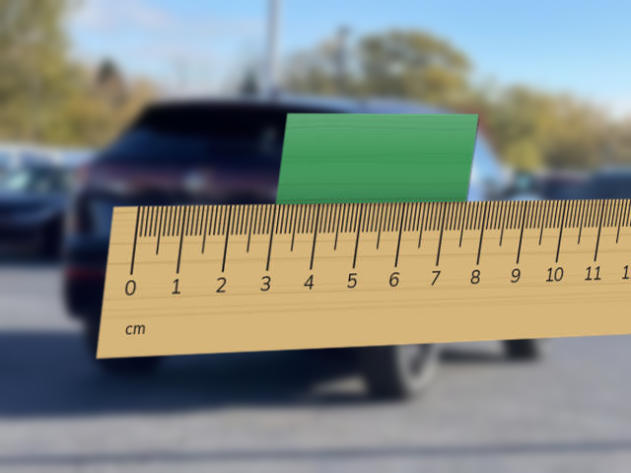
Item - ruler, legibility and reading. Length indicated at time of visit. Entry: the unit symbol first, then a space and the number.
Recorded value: cm 4.5
